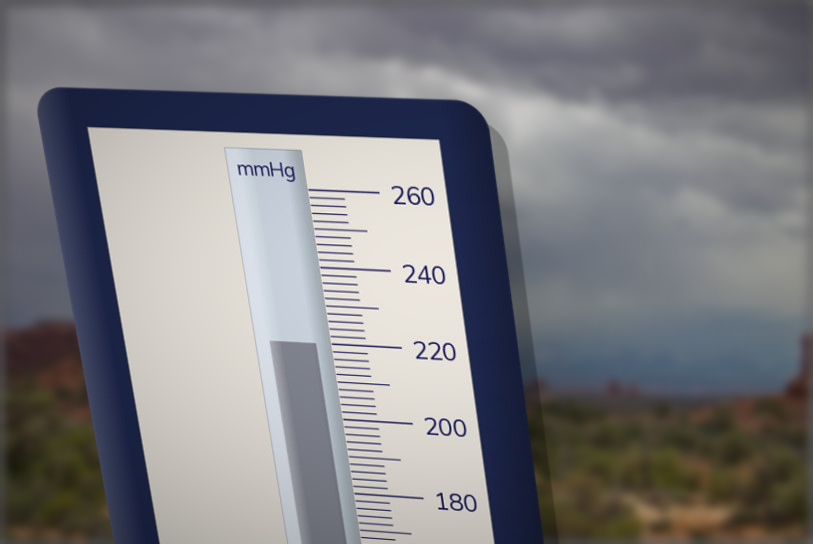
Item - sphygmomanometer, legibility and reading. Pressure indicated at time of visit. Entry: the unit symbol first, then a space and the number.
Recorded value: mmHg 220
